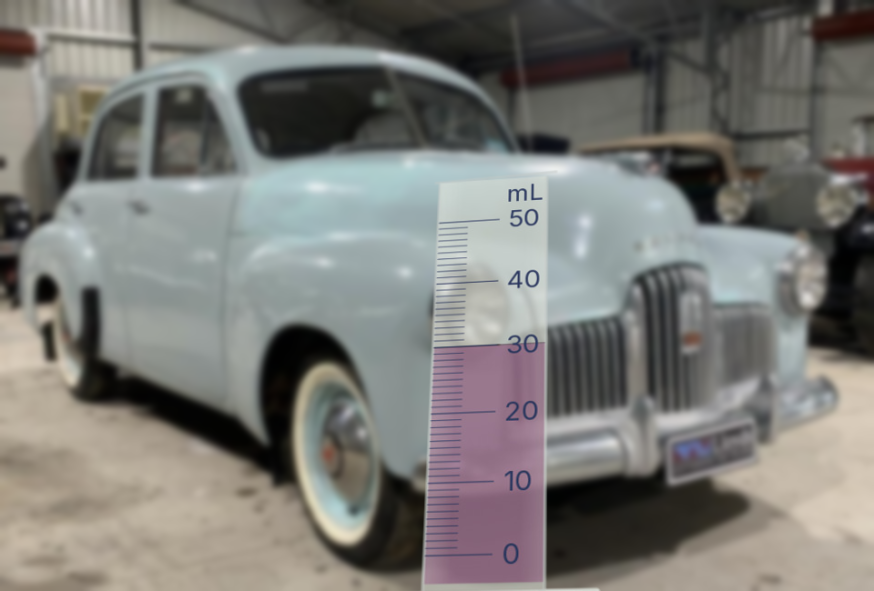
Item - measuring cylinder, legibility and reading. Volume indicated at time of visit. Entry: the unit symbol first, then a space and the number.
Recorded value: mL 30
